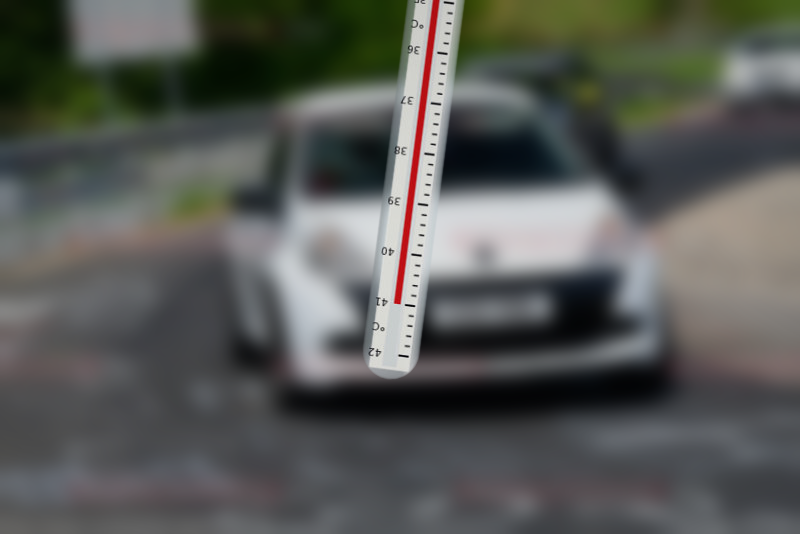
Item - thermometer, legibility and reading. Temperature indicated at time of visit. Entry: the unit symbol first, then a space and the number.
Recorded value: °C 41
